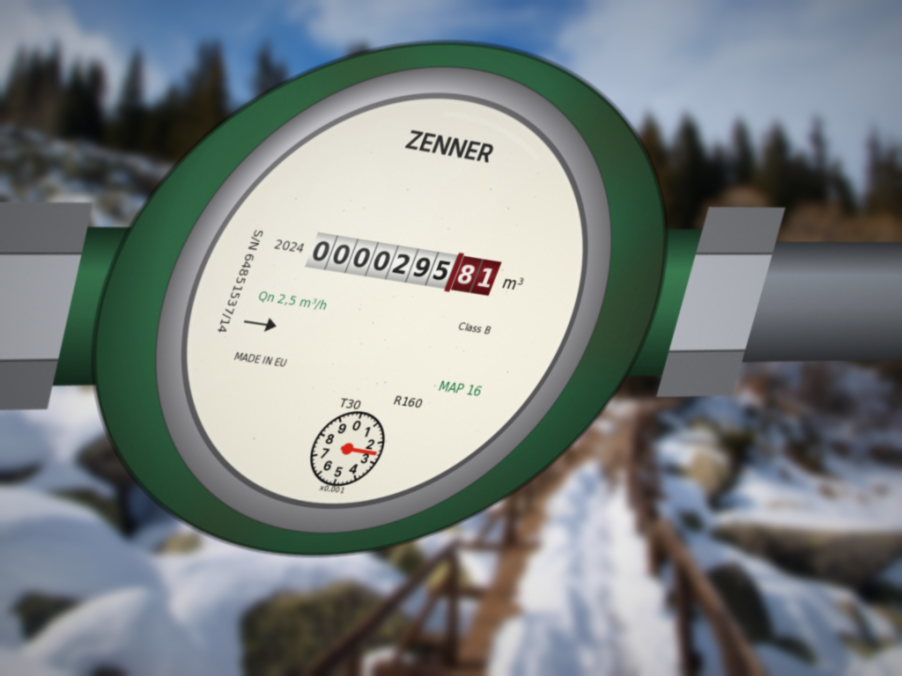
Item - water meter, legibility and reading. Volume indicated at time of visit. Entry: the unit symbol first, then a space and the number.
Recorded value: m³ 295.812
